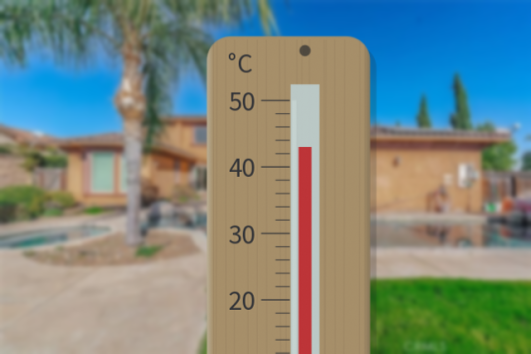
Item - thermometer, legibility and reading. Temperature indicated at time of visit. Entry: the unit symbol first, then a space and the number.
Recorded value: °C 43
